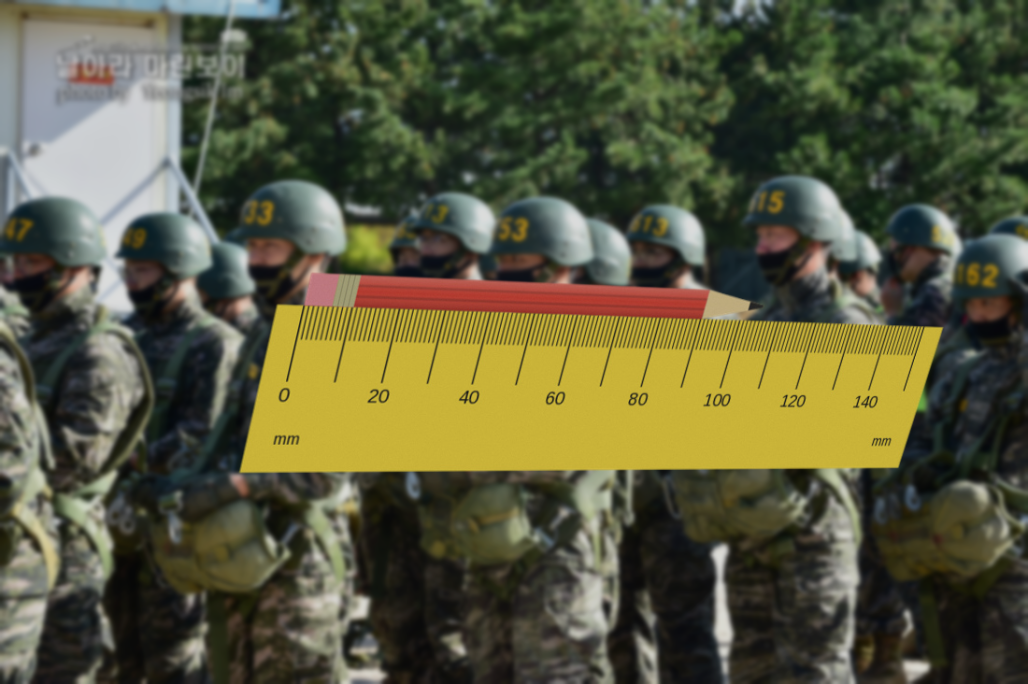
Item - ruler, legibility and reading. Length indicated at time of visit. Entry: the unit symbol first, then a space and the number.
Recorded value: mm 105
